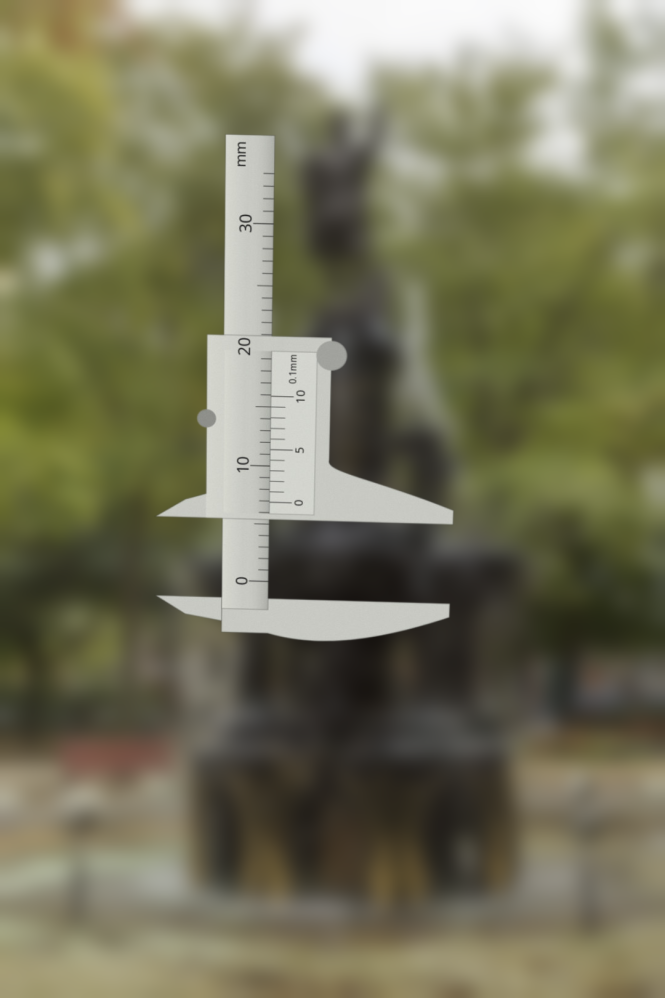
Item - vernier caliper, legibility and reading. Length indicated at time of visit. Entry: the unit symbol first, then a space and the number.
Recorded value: mm 6.9
